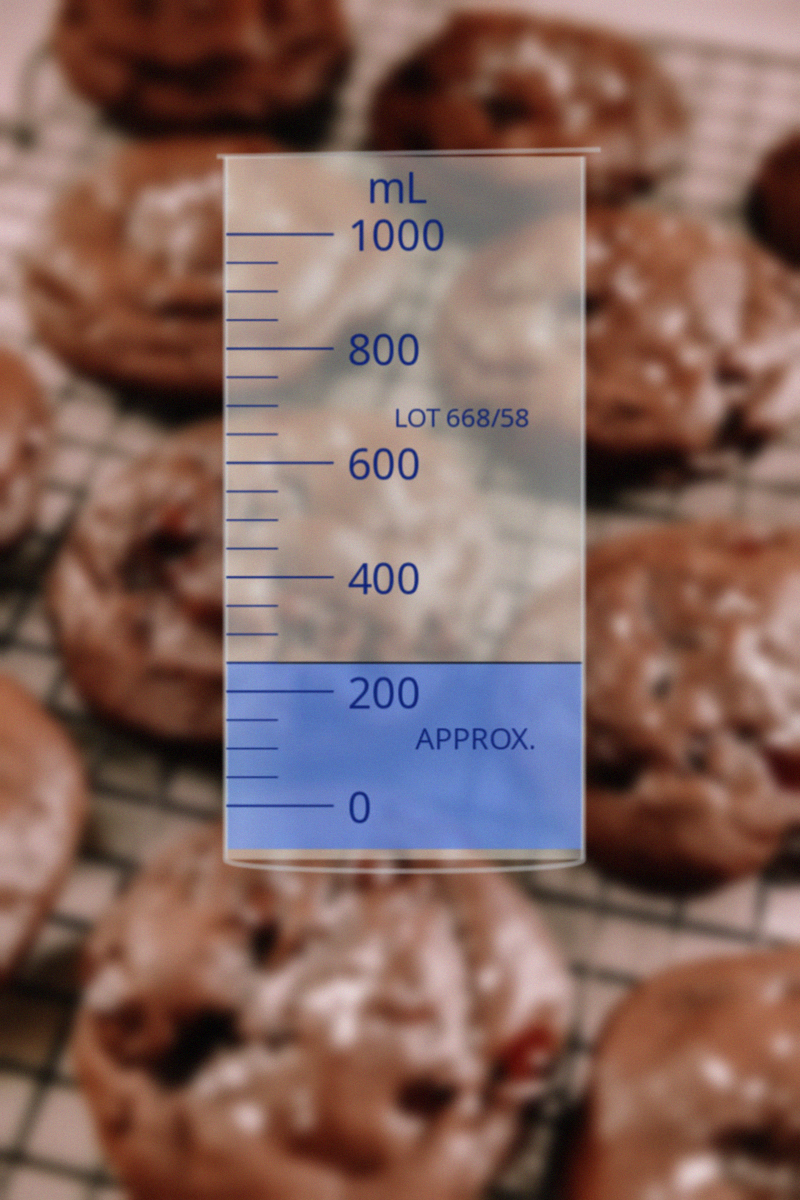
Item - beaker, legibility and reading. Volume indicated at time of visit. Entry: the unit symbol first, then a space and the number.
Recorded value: mL 250
